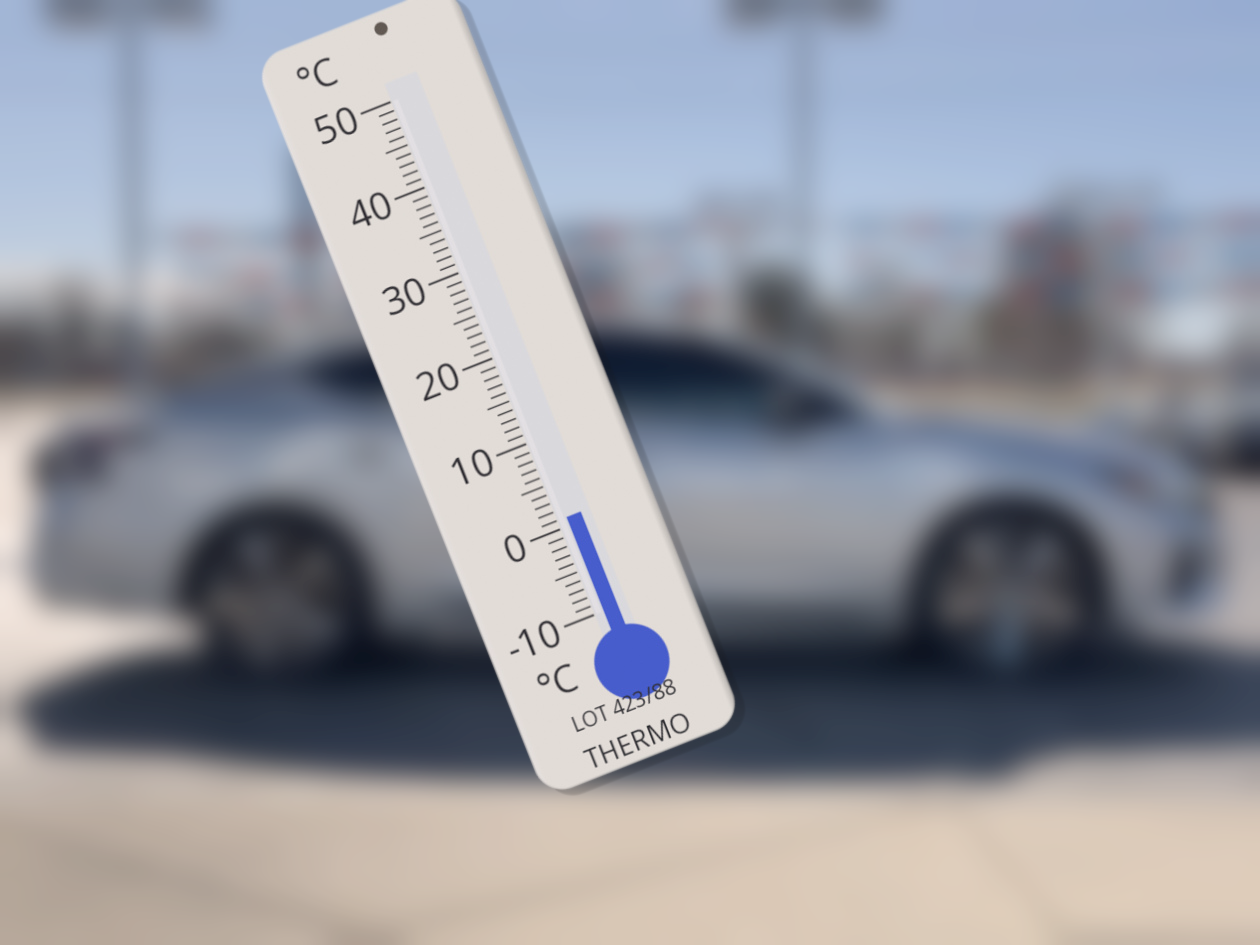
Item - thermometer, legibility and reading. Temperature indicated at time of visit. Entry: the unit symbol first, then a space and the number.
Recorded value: °C 1
